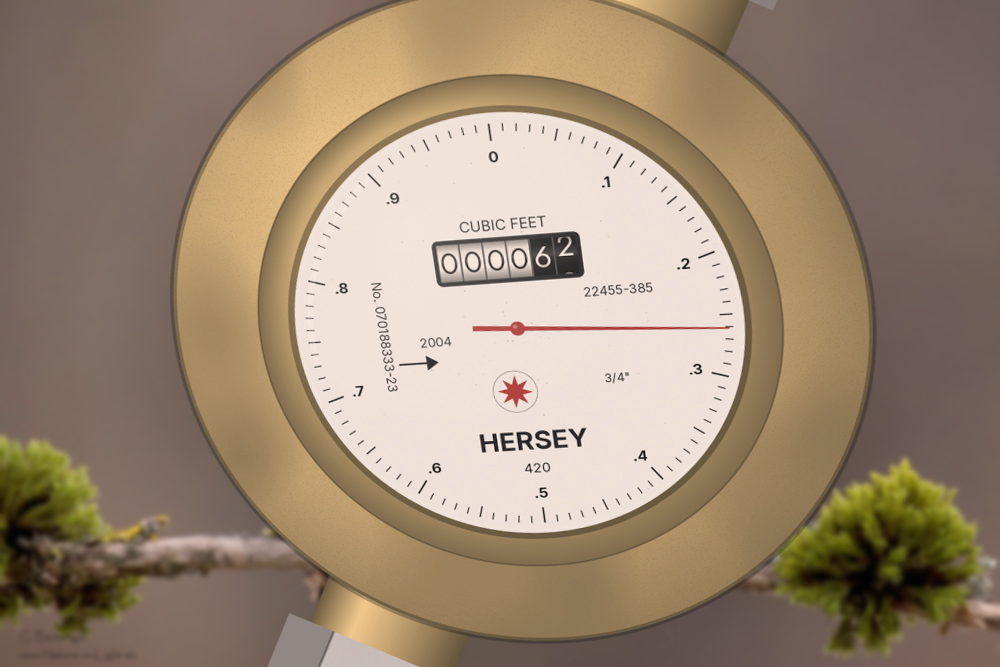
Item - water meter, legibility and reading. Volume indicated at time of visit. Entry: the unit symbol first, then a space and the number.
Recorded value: ft³ 62.26
